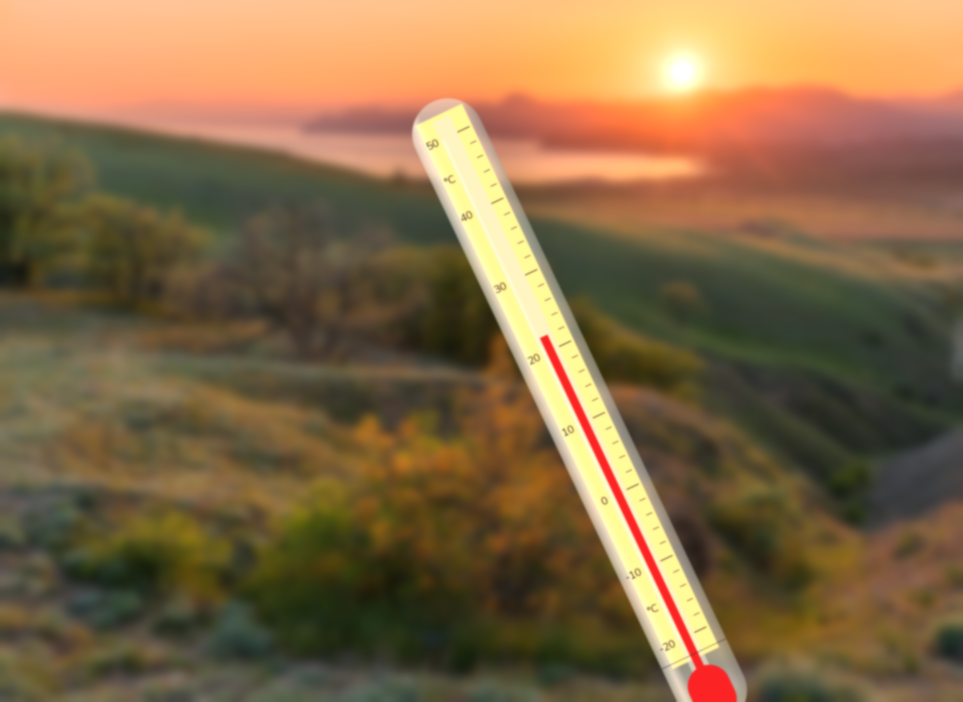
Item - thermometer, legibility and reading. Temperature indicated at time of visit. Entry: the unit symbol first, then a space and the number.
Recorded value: °C 22
